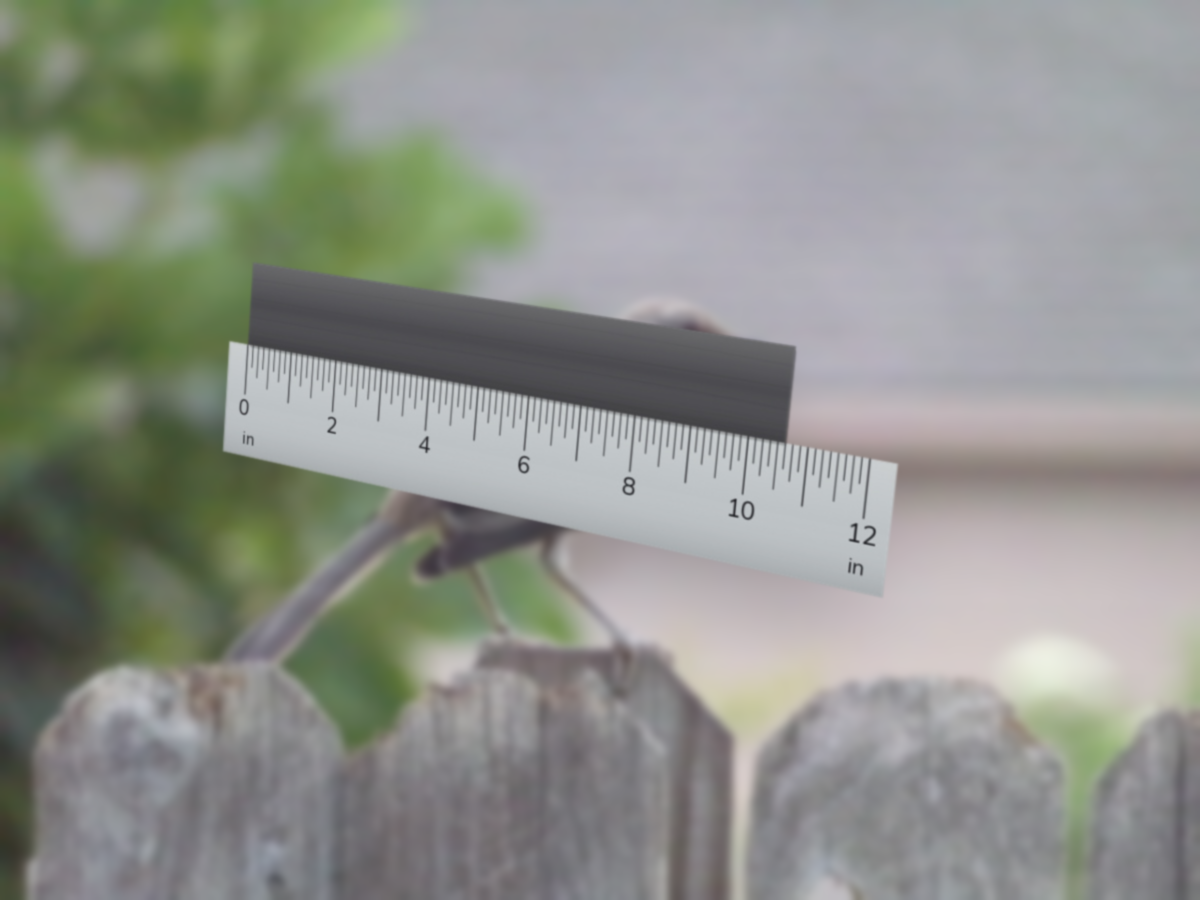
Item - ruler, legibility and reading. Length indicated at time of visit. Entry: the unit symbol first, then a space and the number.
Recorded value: in 10.625
